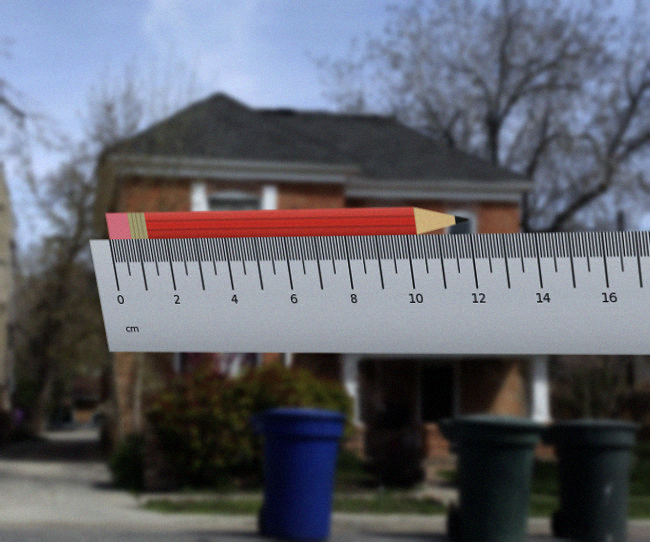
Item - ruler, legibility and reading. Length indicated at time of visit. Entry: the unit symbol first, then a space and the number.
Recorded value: cm 12
